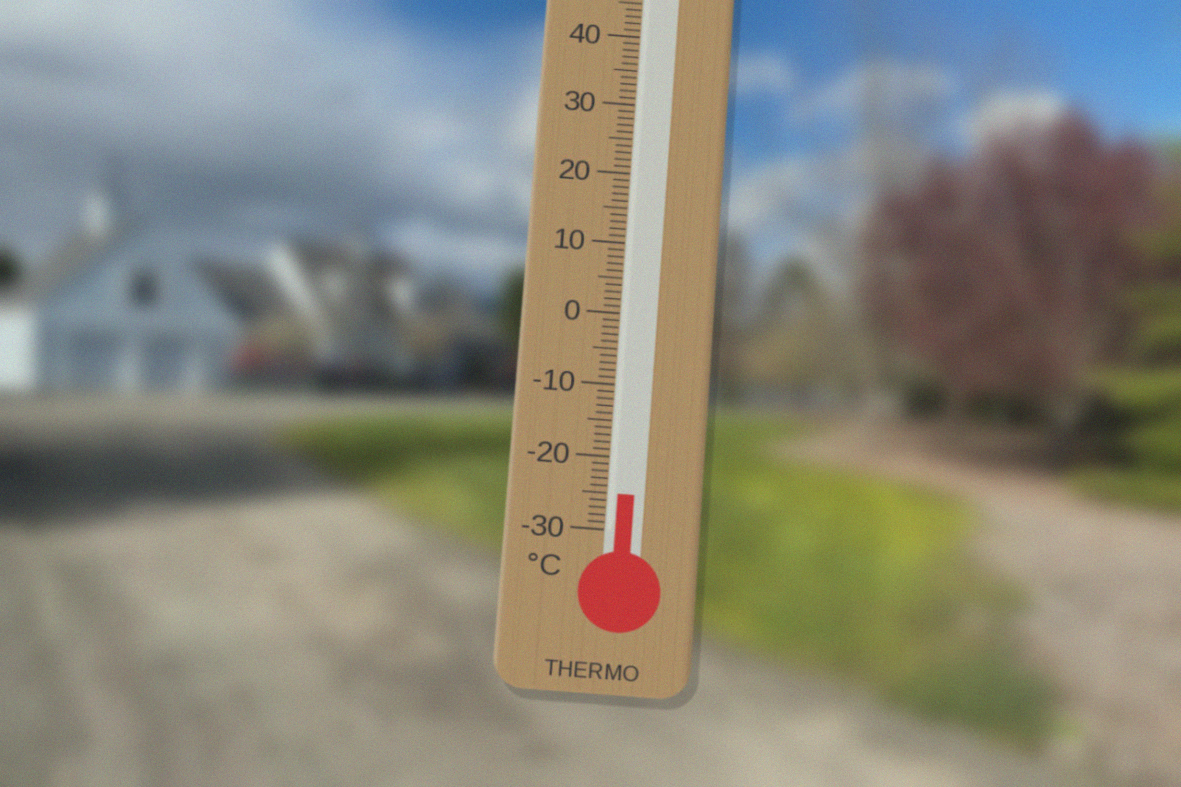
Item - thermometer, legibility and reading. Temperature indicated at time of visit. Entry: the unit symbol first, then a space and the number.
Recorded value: °C -25
